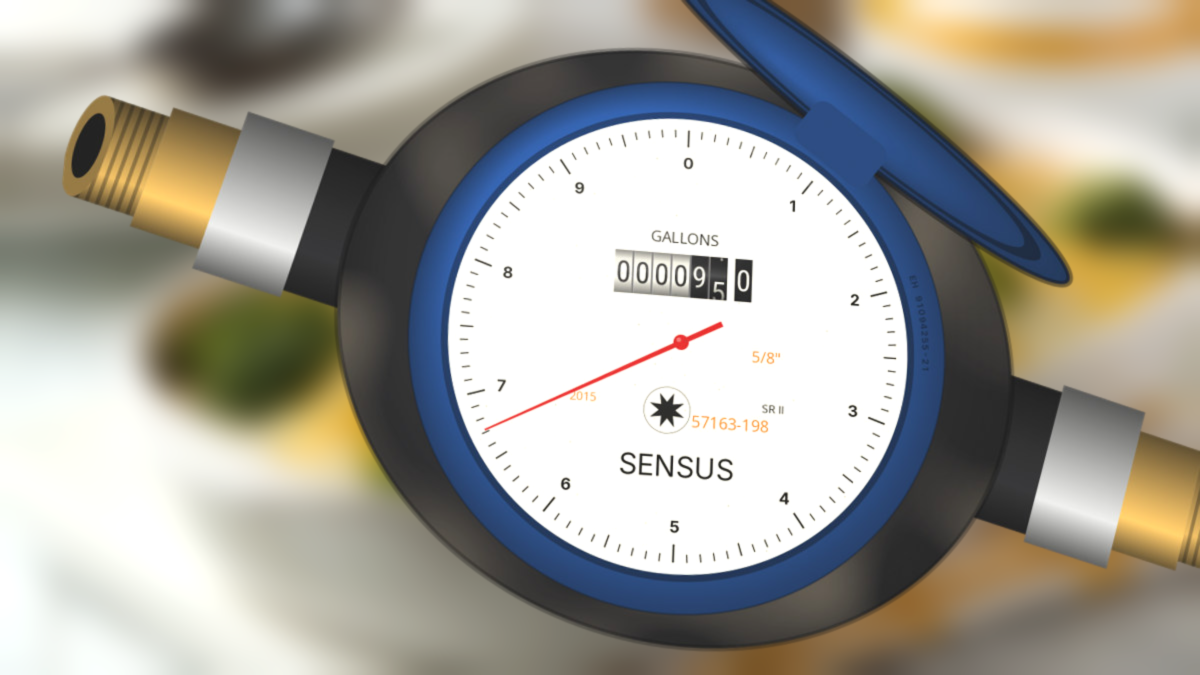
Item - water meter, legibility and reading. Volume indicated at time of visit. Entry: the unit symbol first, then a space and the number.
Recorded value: gal 946.7
